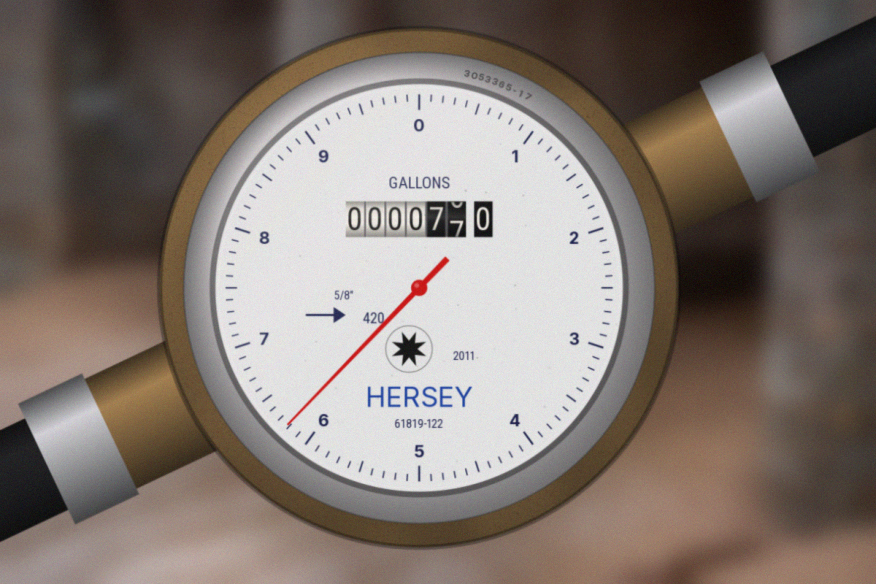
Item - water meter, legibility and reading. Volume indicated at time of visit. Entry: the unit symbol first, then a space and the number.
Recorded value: gal 766.2
